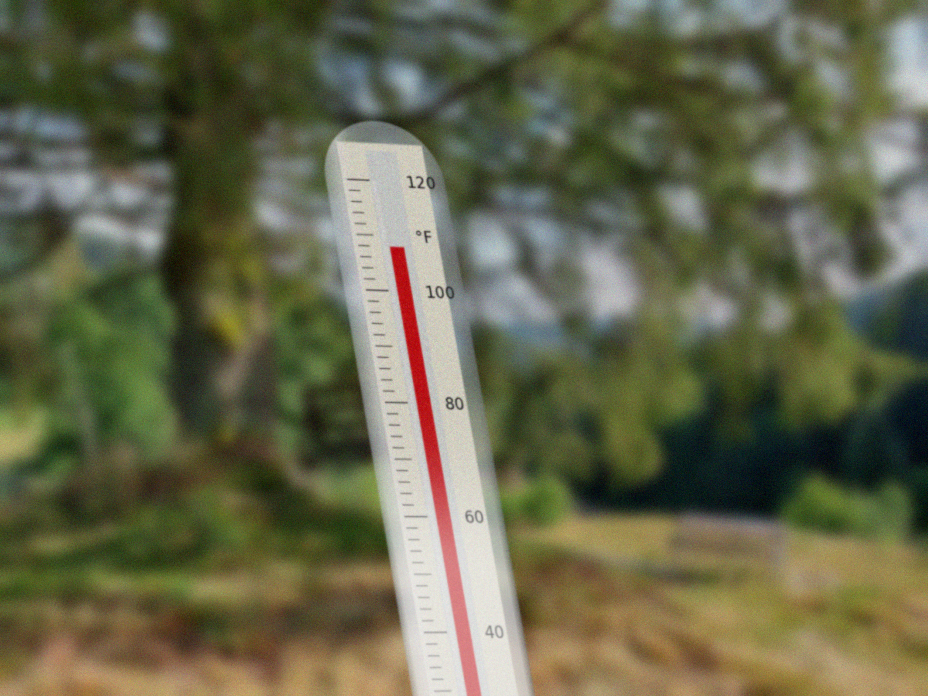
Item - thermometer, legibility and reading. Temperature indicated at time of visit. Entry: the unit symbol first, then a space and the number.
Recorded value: °F 108
